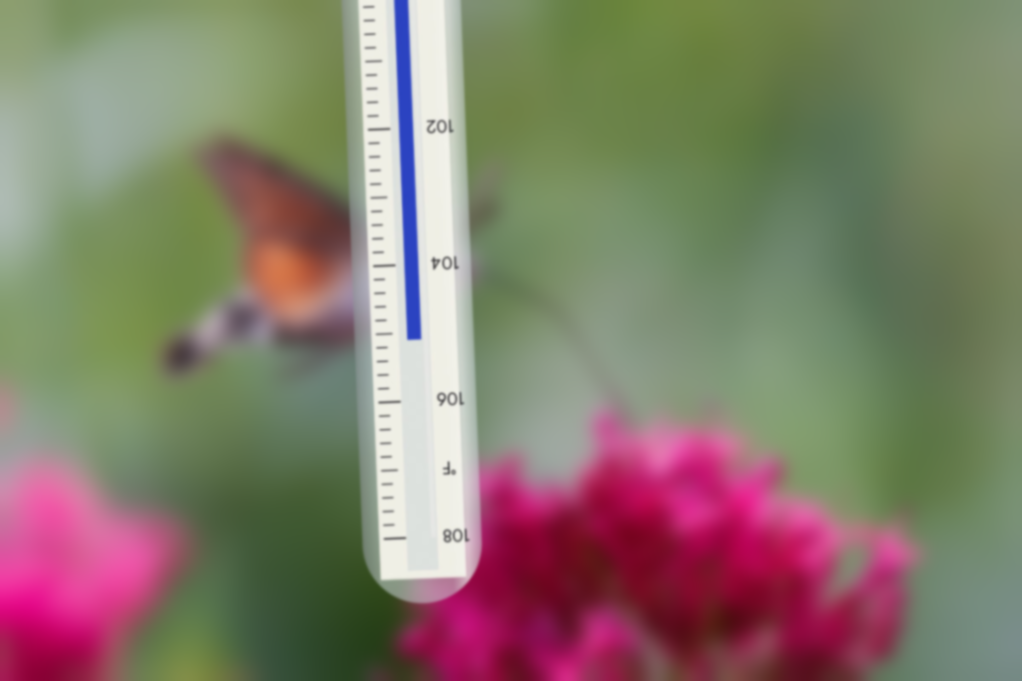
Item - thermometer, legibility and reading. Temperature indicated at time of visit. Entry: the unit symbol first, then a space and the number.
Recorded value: °F 105.1
